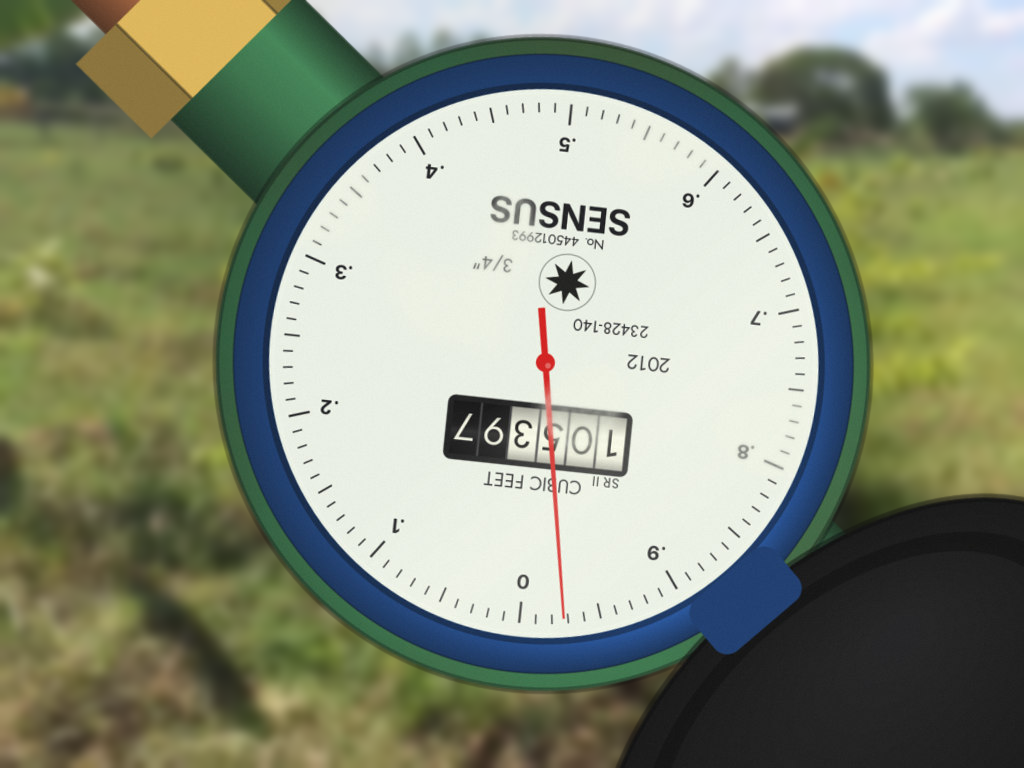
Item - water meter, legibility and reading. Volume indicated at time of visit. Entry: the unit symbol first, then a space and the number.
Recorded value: ft³ 105396.97
